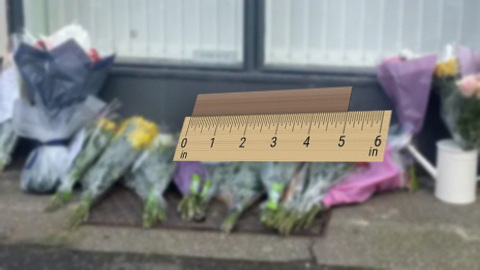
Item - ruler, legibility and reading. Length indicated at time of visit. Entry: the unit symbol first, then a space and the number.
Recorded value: in 5
